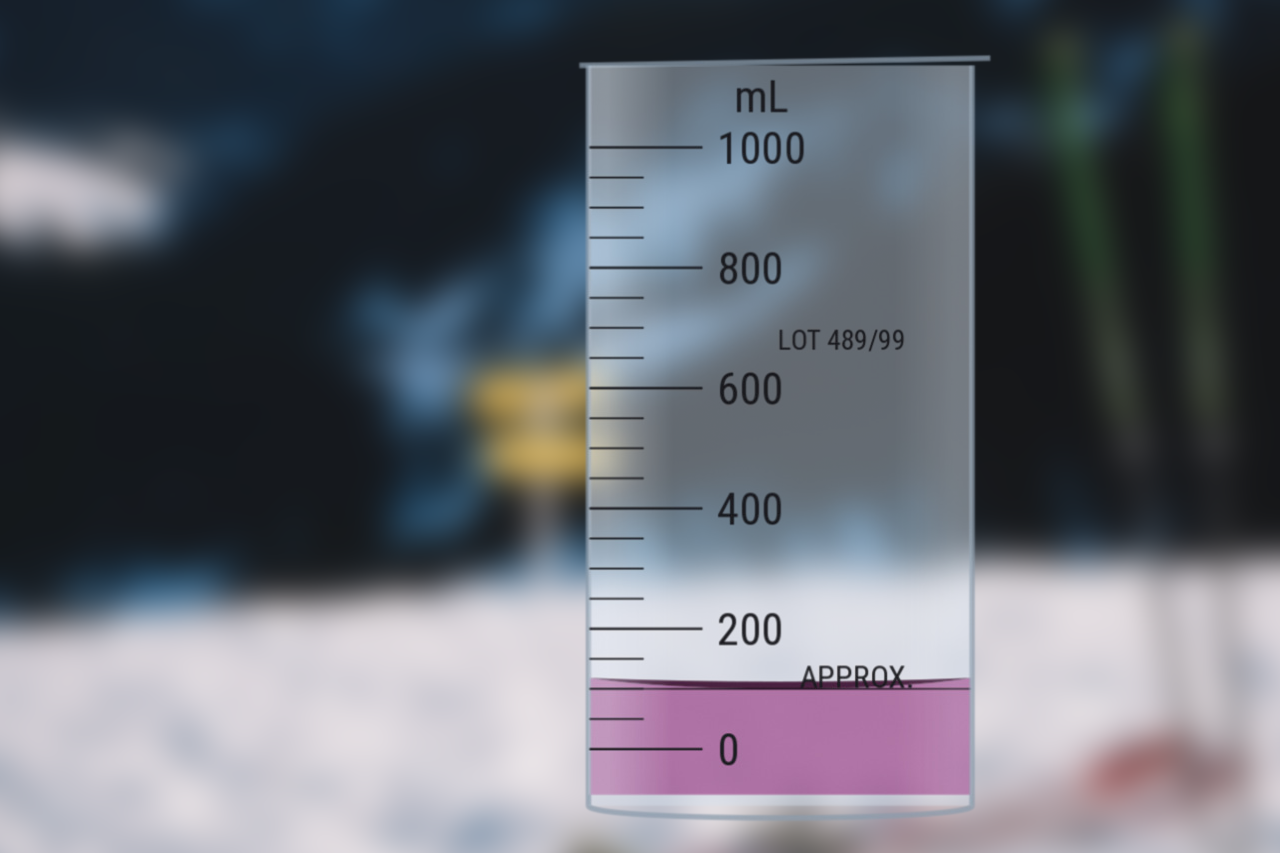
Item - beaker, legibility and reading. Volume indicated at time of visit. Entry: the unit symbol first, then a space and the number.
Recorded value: mL 100
